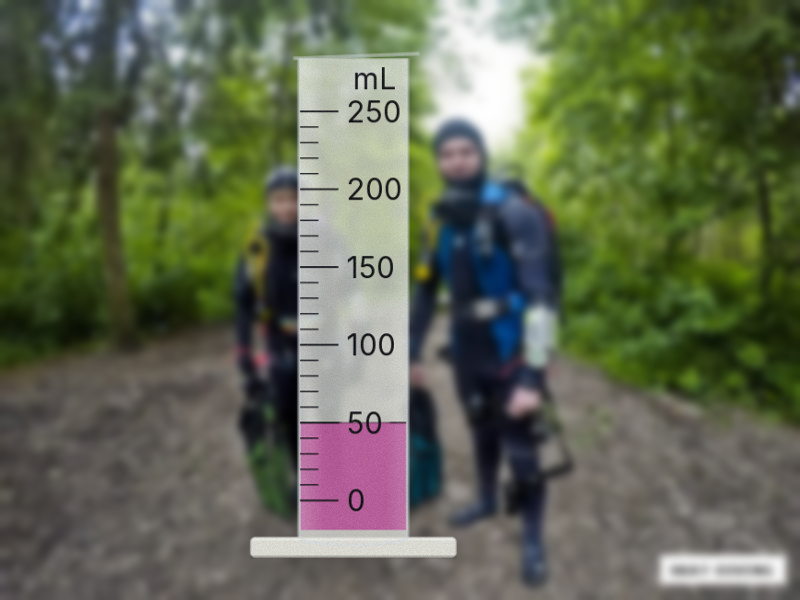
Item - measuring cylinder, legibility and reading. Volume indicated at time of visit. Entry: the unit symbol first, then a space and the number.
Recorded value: mL 50
